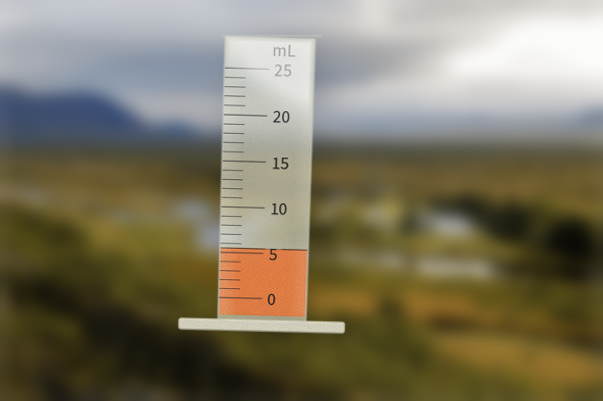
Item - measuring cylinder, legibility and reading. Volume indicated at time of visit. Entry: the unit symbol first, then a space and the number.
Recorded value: mL 5.5
